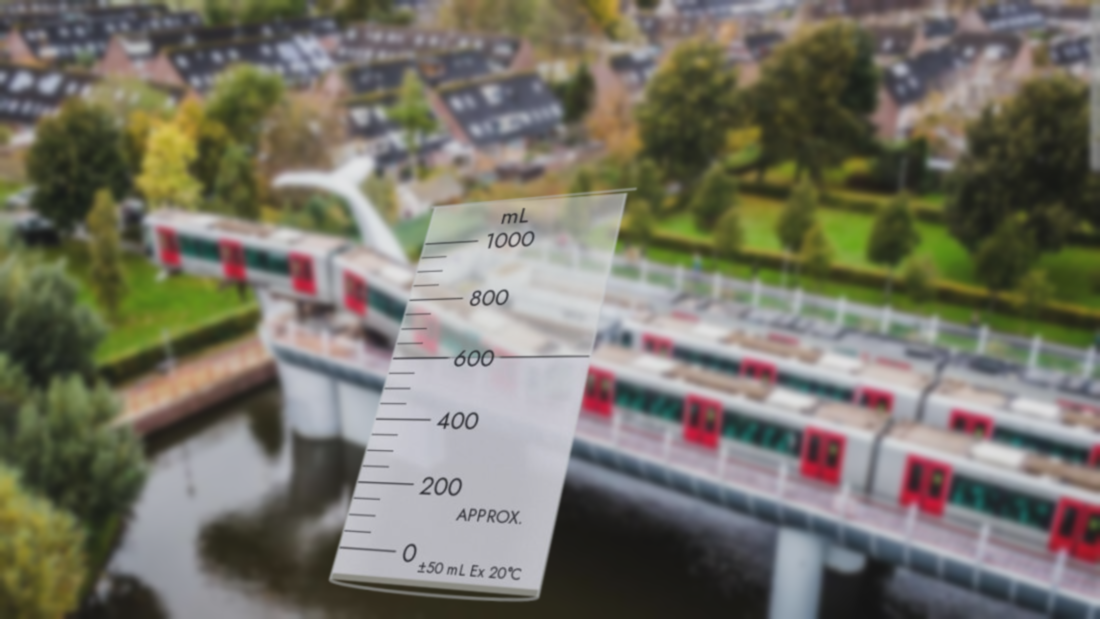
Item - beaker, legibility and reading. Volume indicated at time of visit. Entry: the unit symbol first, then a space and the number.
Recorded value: mL 600
